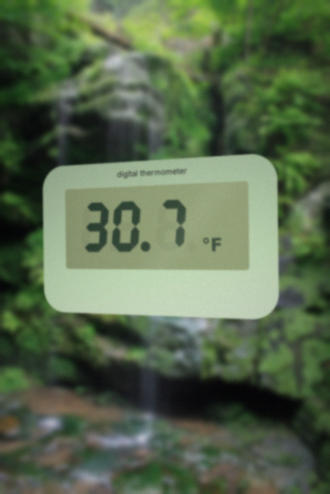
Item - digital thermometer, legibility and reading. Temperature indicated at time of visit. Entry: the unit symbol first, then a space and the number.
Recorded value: °F 30.7
